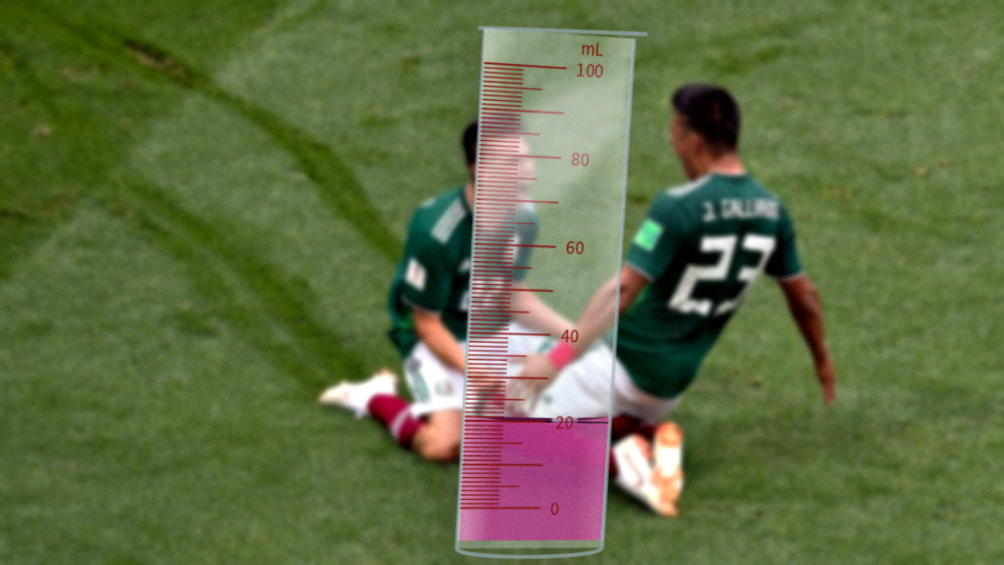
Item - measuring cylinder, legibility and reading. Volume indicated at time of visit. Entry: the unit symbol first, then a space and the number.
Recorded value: mL 20
